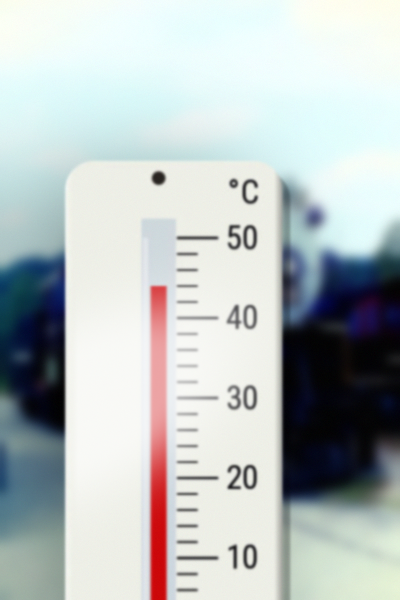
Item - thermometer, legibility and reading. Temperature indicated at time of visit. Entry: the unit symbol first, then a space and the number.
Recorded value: °C 44
